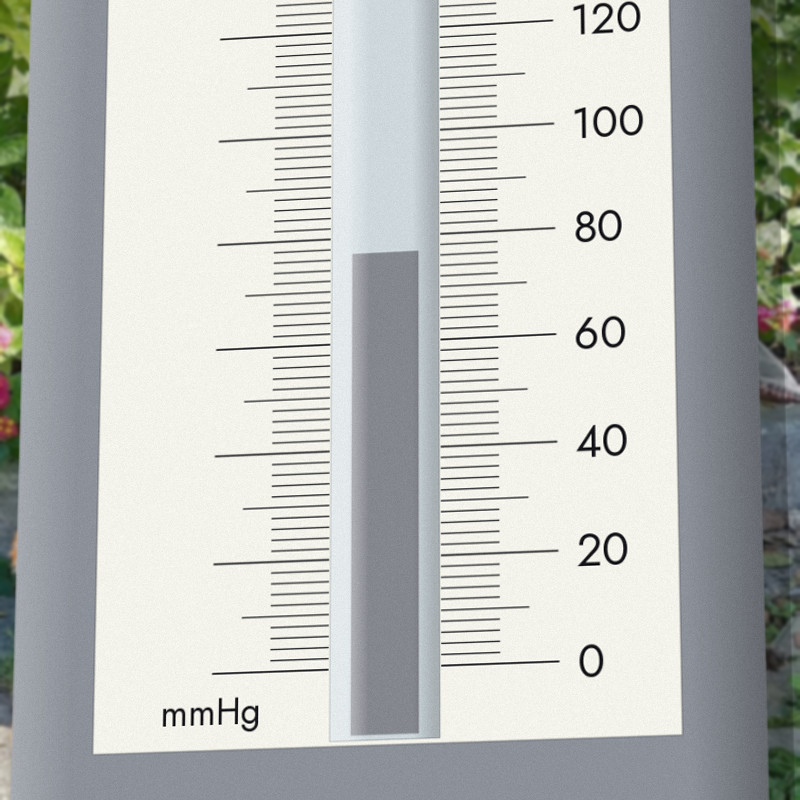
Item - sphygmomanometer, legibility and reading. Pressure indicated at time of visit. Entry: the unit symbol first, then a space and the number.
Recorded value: mmHg 77
